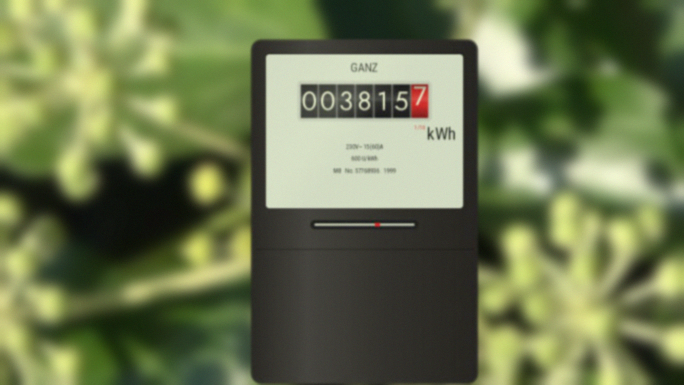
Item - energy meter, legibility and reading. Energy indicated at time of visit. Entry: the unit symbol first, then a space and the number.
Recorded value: kWh 3815.7
